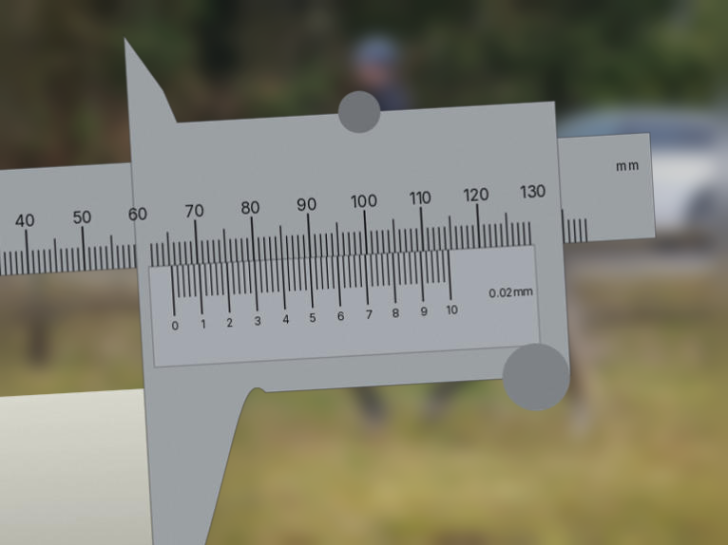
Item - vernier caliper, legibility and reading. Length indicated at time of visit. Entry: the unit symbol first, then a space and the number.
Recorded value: mm 65.4
